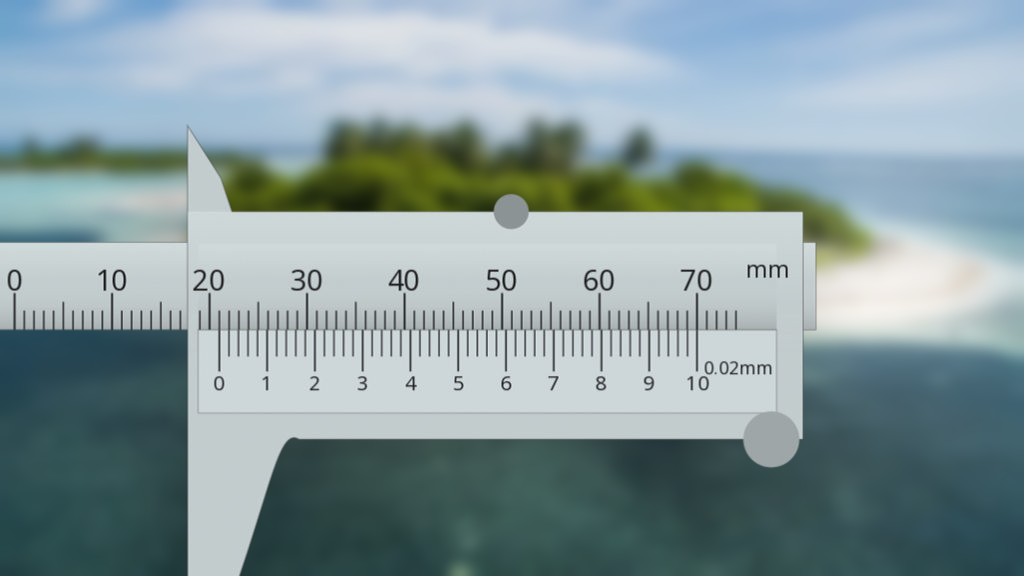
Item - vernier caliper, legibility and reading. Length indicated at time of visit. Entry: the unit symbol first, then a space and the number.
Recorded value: mm 21.0
